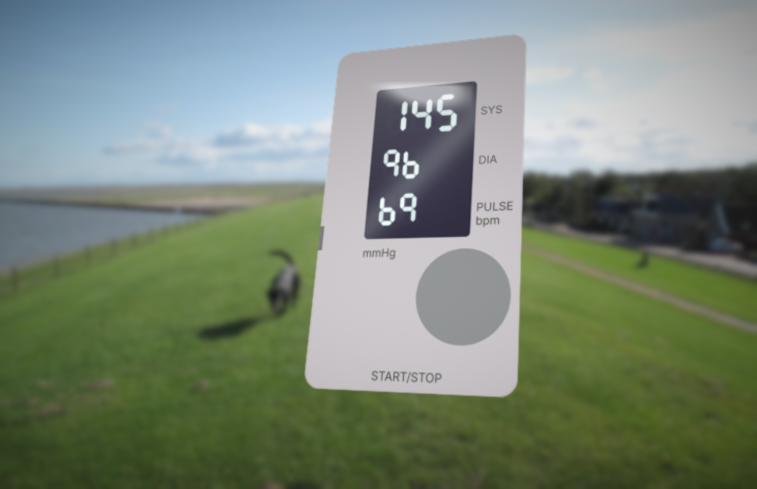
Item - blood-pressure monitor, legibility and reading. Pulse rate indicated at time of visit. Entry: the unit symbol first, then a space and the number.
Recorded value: bpm 69
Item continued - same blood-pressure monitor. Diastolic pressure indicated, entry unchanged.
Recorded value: mmHg 96
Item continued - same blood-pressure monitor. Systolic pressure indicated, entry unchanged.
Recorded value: mmHg 145
